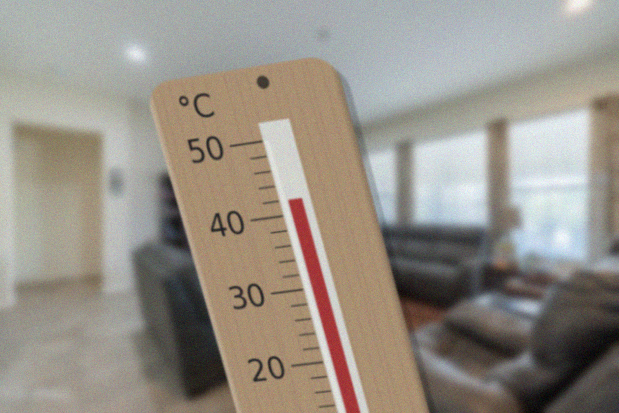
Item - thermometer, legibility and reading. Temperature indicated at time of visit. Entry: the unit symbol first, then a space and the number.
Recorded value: °C 42
